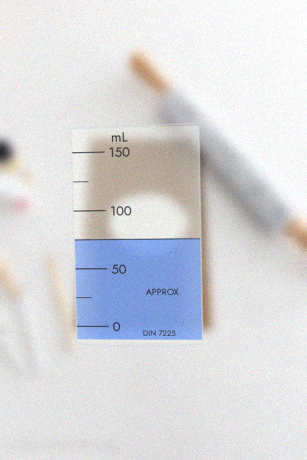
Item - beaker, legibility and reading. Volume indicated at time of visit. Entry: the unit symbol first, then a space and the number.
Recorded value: mL 75
